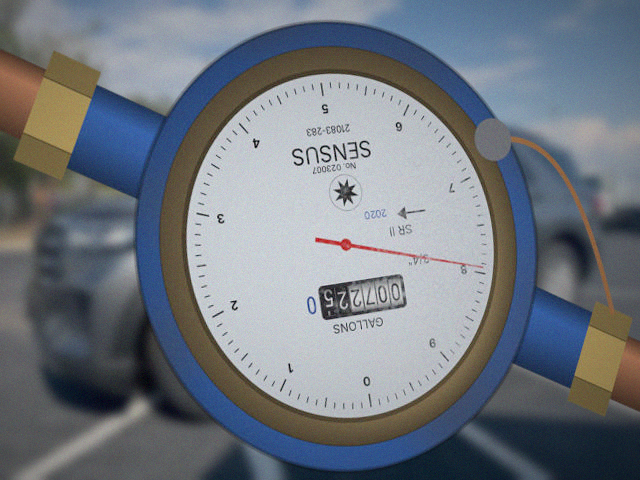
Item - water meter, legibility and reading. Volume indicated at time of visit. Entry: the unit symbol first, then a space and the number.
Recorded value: gal 72247.9
